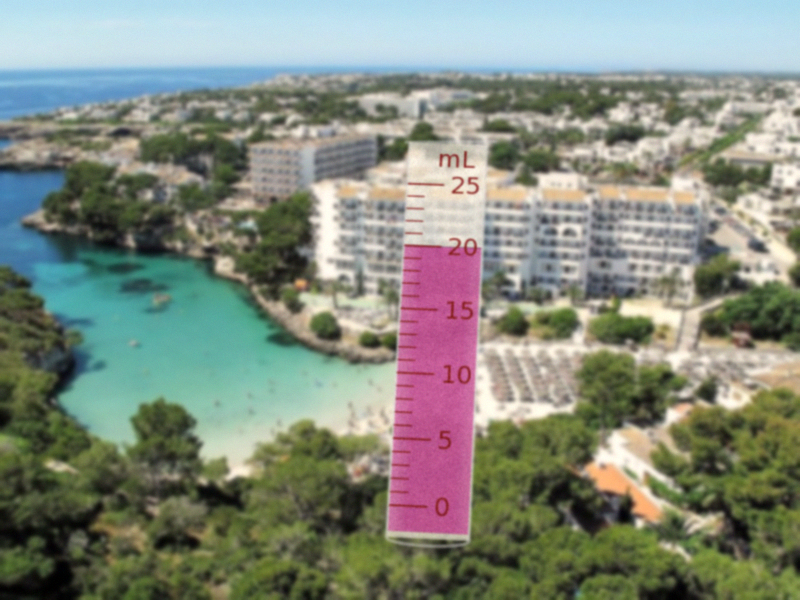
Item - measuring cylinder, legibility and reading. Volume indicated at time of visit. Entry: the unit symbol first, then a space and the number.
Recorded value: mL 20
